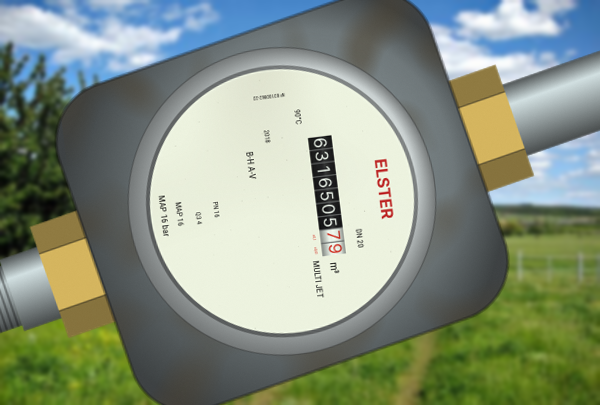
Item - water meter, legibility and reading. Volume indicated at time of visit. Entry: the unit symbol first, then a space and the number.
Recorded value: m³ 6316505.79
